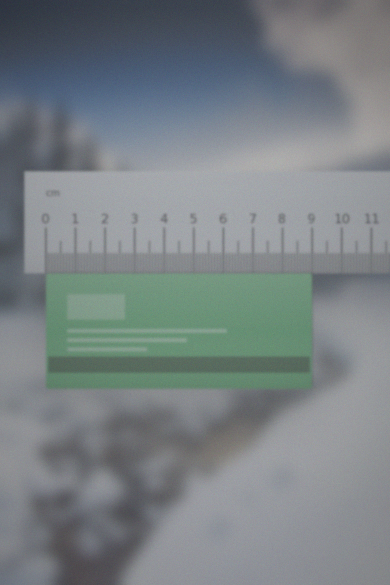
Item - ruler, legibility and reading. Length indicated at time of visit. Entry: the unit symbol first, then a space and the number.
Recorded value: cm 9
